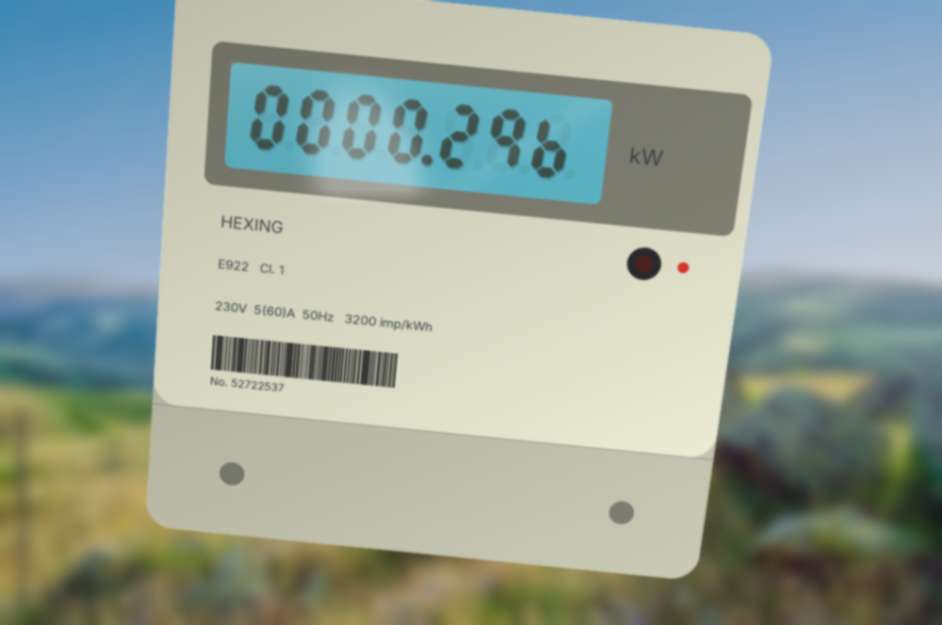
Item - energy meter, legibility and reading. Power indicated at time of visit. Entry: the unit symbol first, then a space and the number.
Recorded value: kW 0.296
